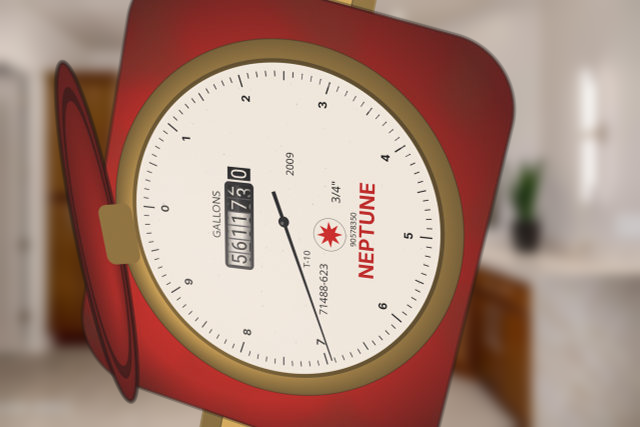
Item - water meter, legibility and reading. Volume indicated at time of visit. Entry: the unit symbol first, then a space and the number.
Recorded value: gal 5611726.9
